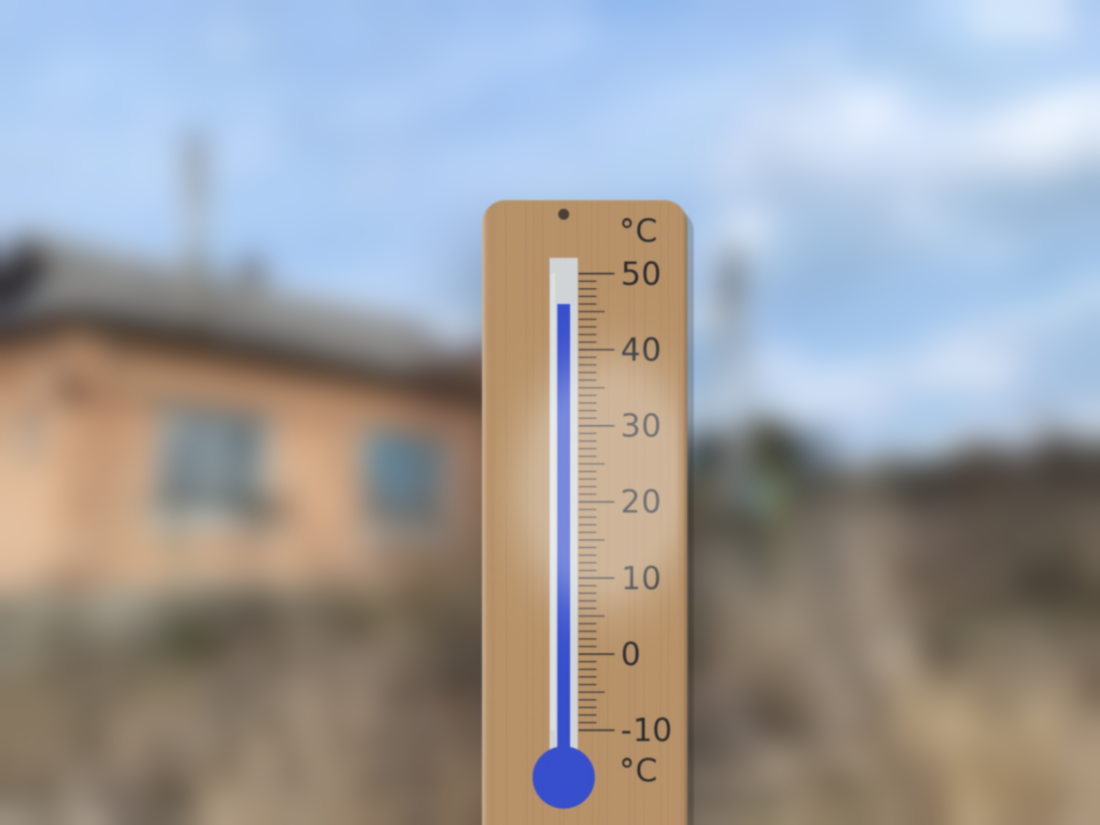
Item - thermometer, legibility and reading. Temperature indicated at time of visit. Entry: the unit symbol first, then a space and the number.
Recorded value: °C 46
